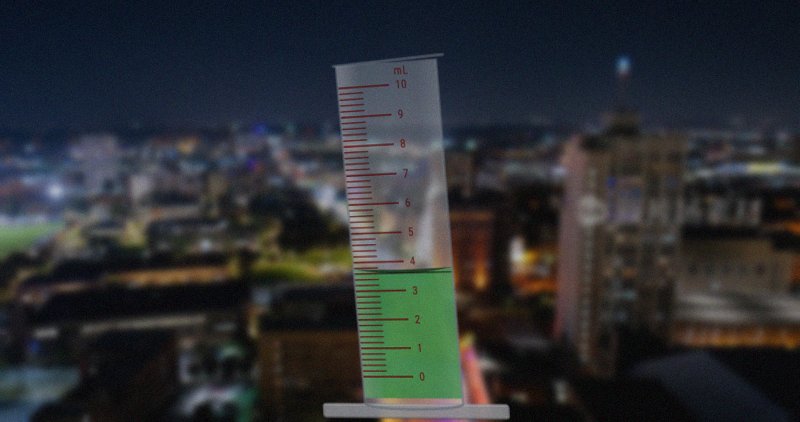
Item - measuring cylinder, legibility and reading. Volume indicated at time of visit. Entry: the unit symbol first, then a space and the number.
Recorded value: mL 3.6
